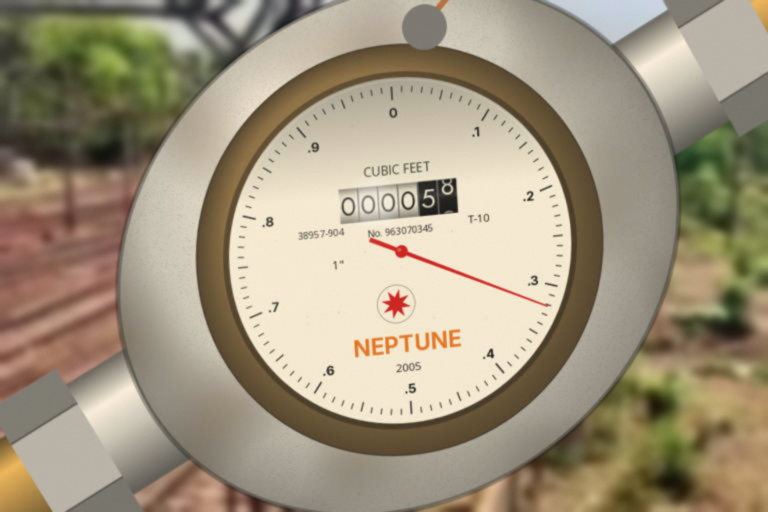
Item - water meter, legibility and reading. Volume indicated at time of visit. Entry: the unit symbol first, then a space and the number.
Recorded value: ft³ 58.32
